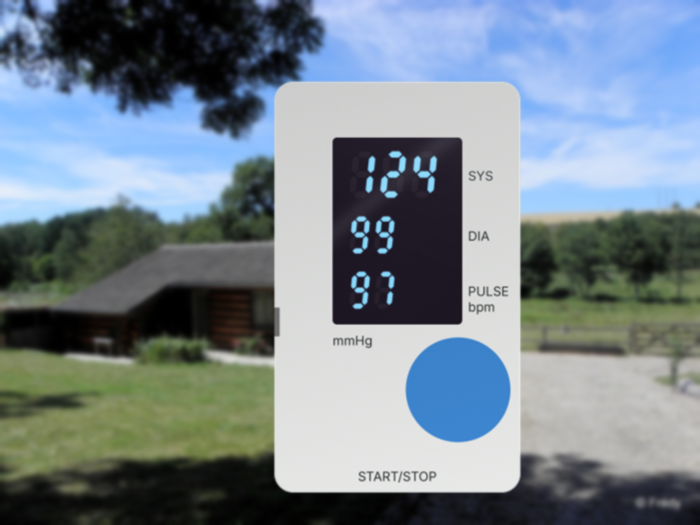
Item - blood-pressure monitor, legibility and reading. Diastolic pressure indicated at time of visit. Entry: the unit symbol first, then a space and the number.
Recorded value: mmHg 99
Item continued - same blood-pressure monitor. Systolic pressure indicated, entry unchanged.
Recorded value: mmHg 124
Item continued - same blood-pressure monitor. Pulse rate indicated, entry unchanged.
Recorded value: bpm 97
